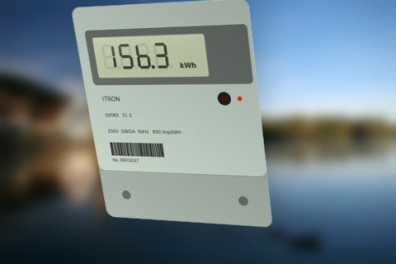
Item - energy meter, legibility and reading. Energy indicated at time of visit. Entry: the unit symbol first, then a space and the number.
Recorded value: kWh 156.3
